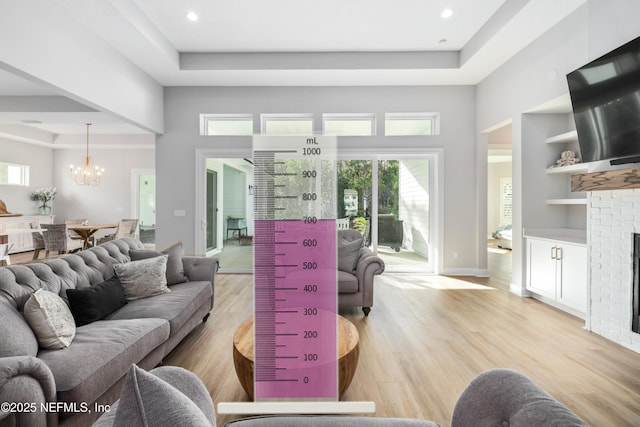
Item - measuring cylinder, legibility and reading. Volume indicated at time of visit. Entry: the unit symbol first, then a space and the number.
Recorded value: mL 700
